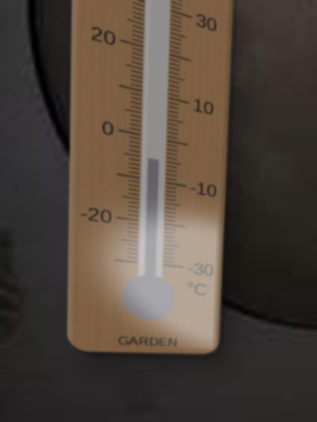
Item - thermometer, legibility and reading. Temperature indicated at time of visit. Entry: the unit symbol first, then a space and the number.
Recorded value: °C -5
